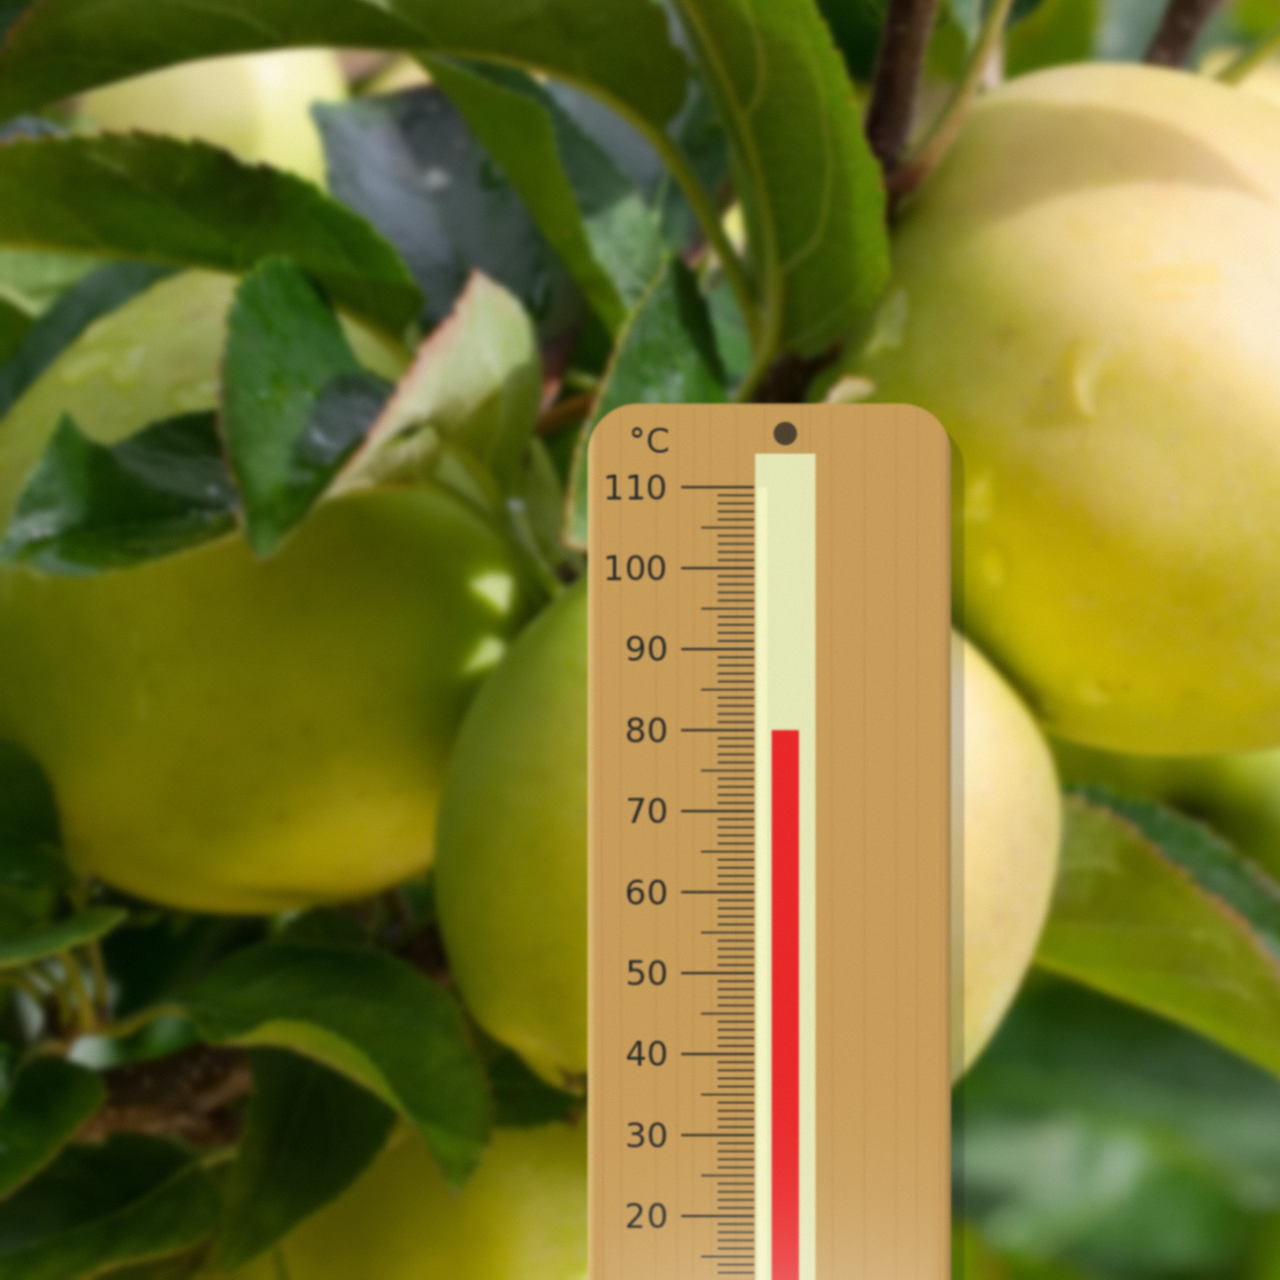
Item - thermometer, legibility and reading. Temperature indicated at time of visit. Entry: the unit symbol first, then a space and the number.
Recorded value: °C 80
